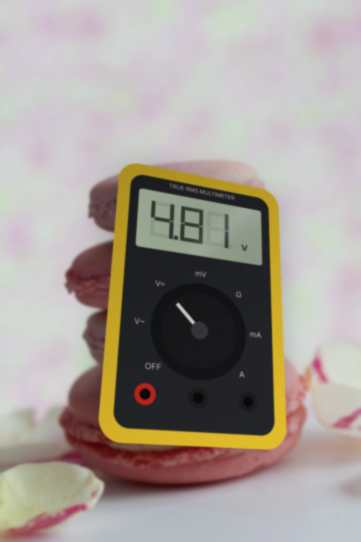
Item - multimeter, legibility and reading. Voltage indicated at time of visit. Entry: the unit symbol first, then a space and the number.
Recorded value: V 4.81
